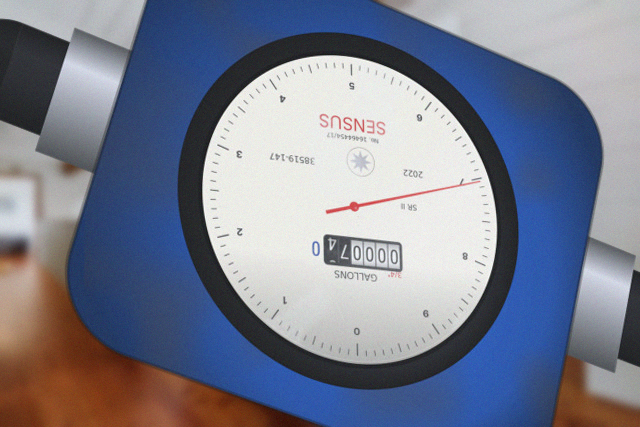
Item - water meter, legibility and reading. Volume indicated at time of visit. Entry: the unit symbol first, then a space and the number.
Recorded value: gal 737.0
